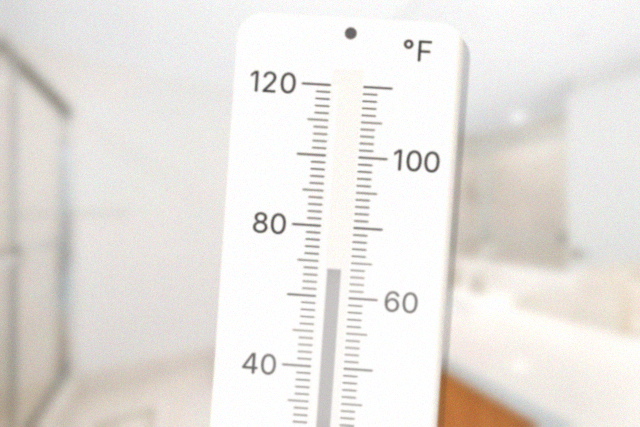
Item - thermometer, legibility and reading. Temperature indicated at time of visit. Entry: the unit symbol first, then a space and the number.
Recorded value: °F 68
